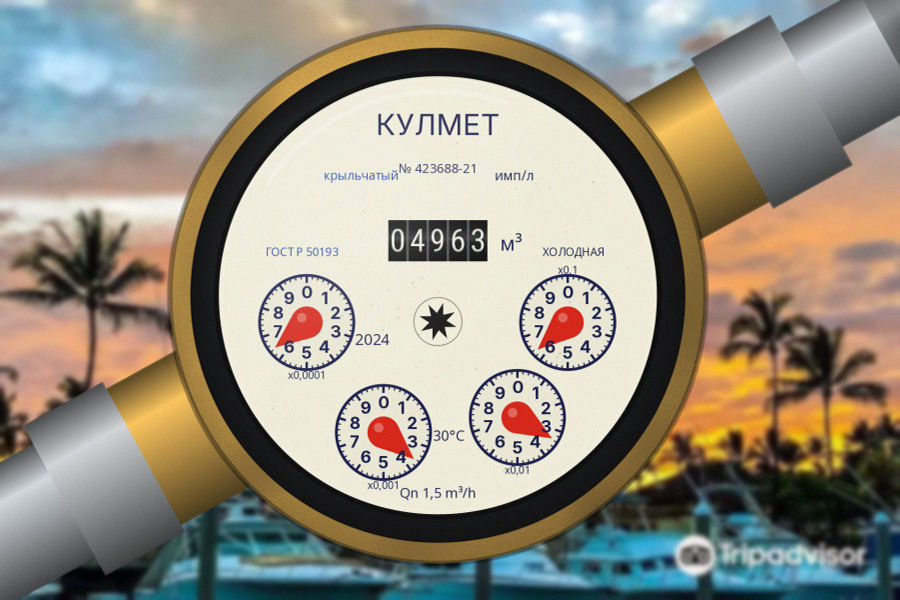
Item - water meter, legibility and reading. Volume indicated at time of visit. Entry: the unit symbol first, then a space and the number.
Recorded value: m³ 4963.6336
